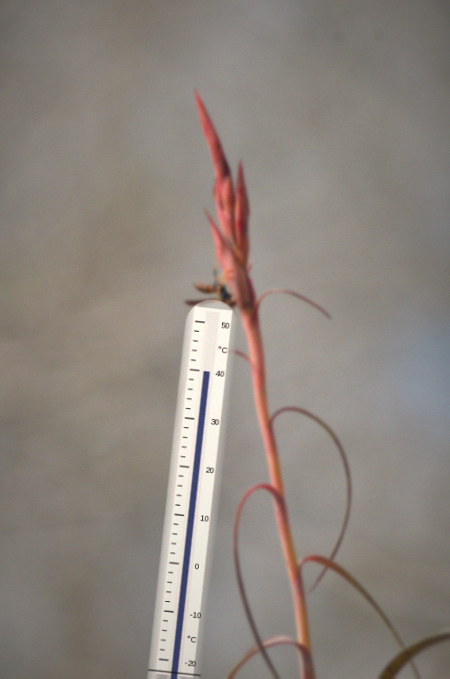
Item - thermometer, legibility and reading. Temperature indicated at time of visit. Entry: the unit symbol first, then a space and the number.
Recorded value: °C 40
